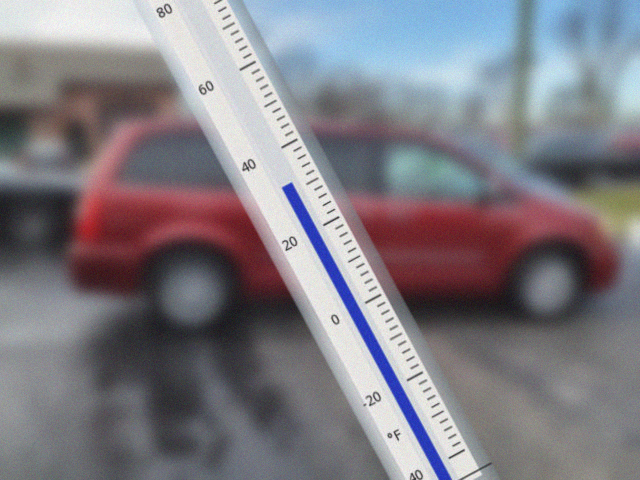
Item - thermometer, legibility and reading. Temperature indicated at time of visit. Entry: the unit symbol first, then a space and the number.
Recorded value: °F 32
